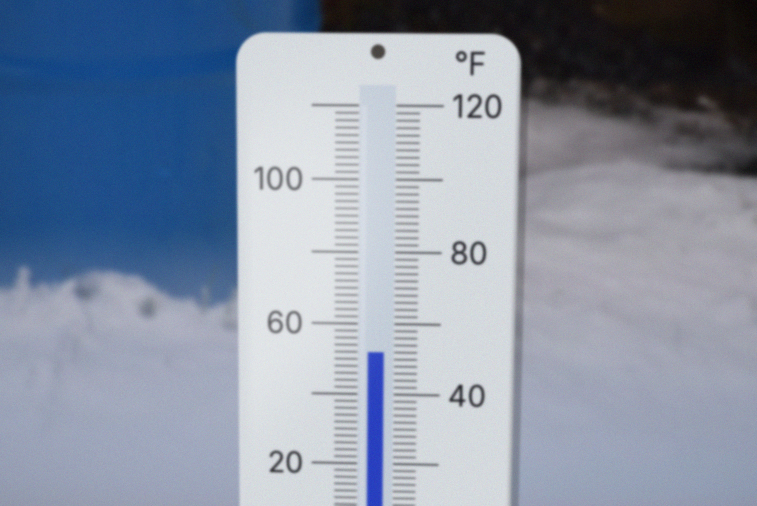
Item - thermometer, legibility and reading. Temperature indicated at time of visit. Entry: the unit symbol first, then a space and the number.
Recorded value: °F 52
